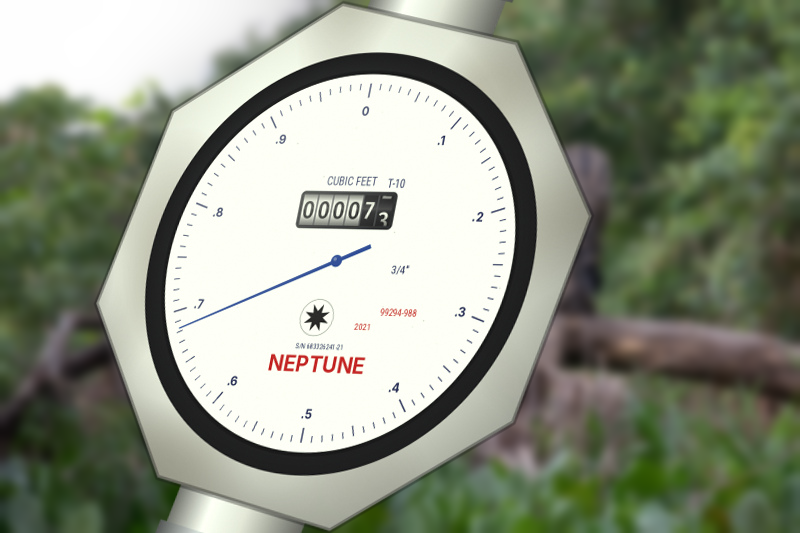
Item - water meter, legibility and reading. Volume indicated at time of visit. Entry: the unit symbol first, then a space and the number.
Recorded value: ft³ 72.68
